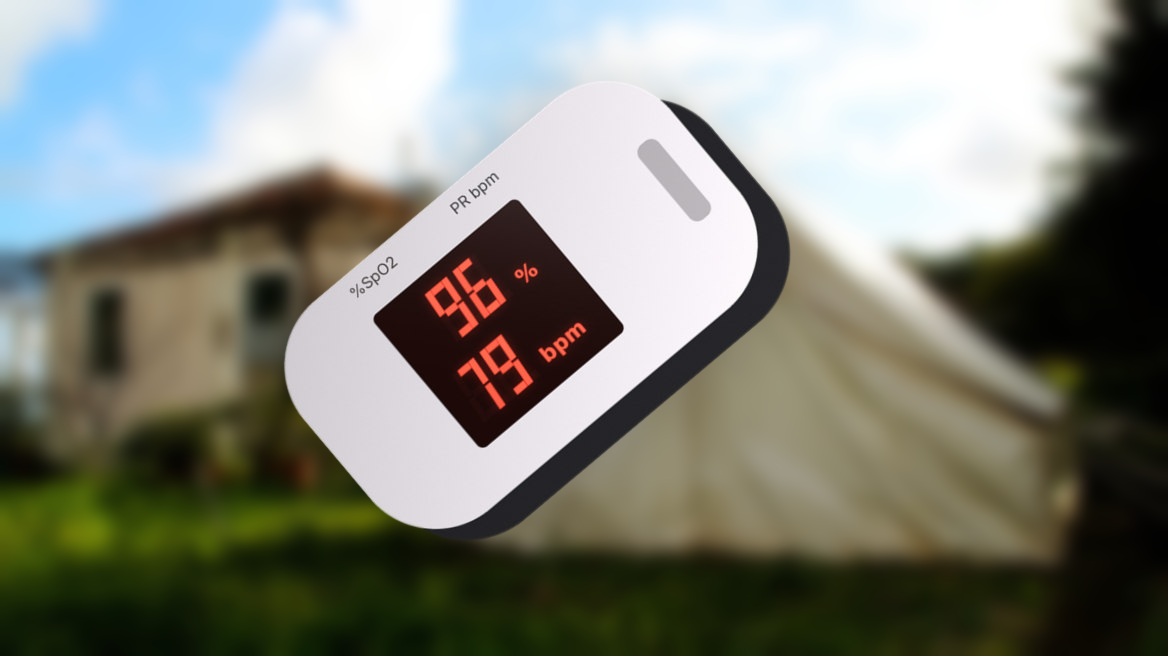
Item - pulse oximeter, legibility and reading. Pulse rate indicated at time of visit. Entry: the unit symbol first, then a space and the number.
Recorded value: bpm 79
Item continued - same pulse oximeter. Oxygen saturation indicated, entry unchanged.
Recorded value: % 96
